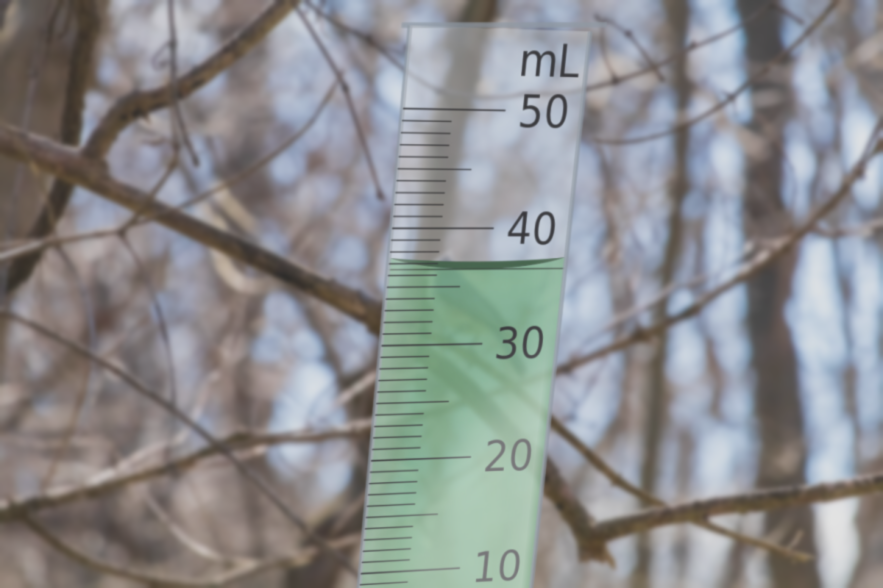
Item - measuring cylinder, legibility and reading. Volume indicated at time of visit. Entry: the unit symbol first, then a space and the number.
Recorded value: mL 36.5
